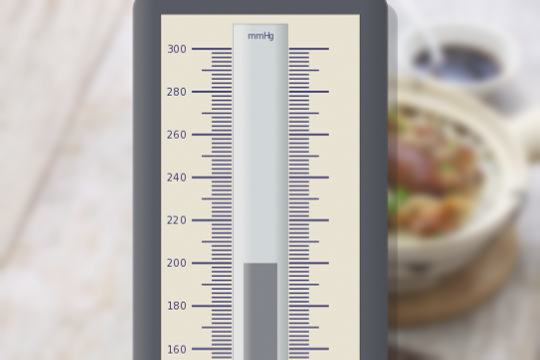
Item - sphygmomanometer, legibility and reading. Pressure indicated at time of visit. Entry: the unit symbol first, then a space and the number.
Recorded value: mmHg 200
